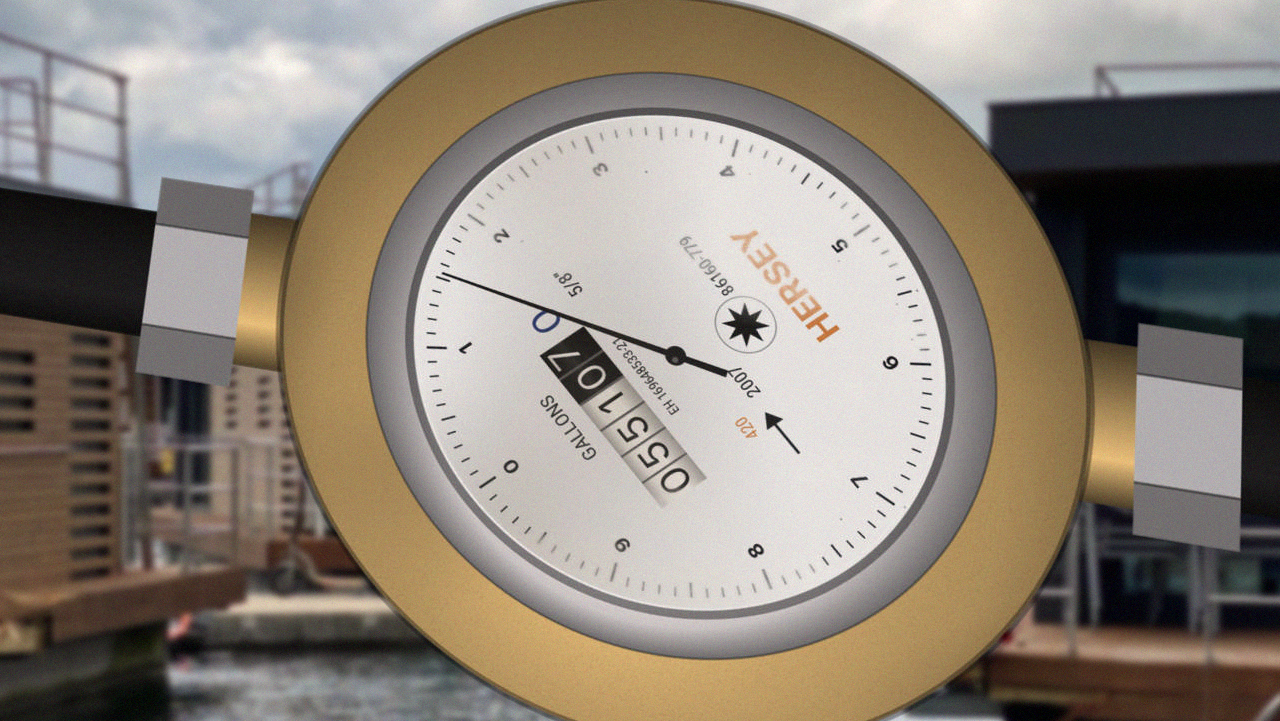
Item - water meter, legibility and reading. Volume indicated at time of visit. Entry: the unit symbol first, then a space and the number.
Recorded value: gal 551071.5
